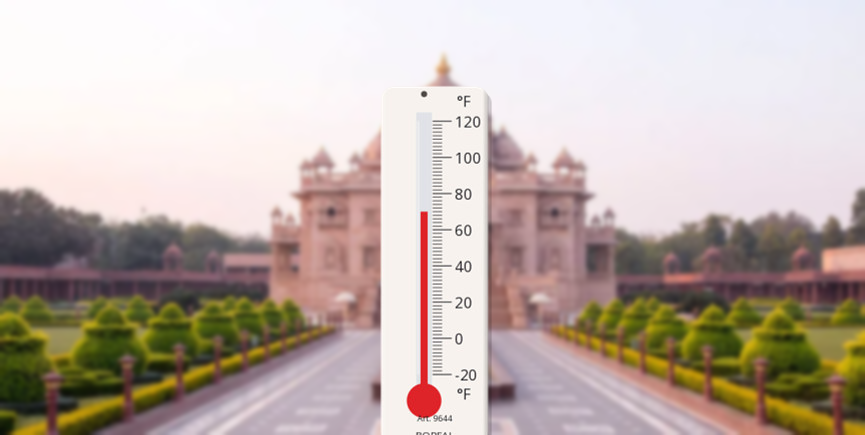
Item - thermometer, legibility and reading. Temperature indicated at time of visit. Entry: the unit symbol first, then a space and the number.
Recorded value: °F 70
